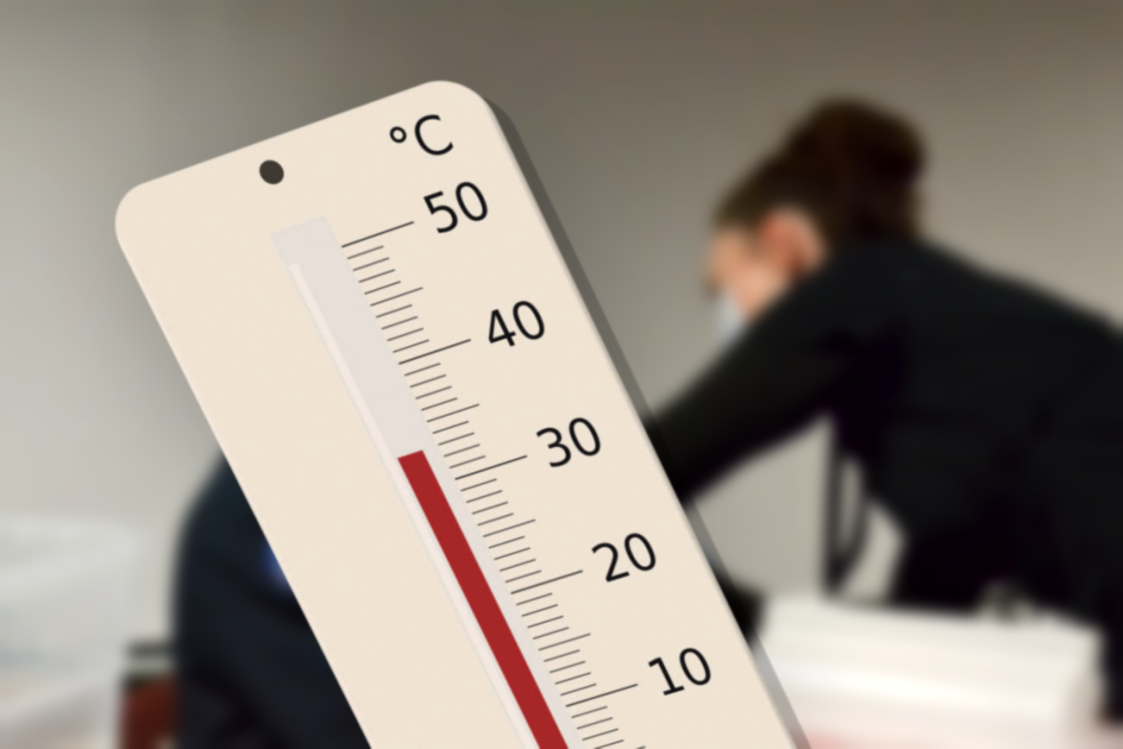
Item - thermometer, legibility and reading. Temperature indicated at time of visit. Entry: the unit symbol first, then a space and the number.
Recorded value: °C 33
